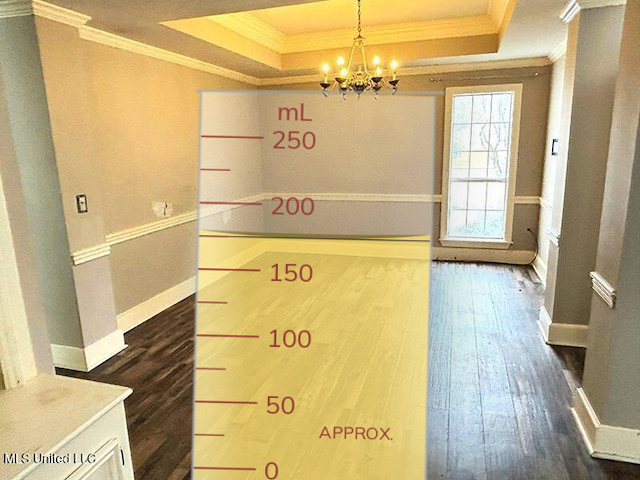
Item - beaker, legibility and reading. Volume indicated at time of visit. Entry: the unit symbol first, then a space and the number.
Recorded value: mL 175
